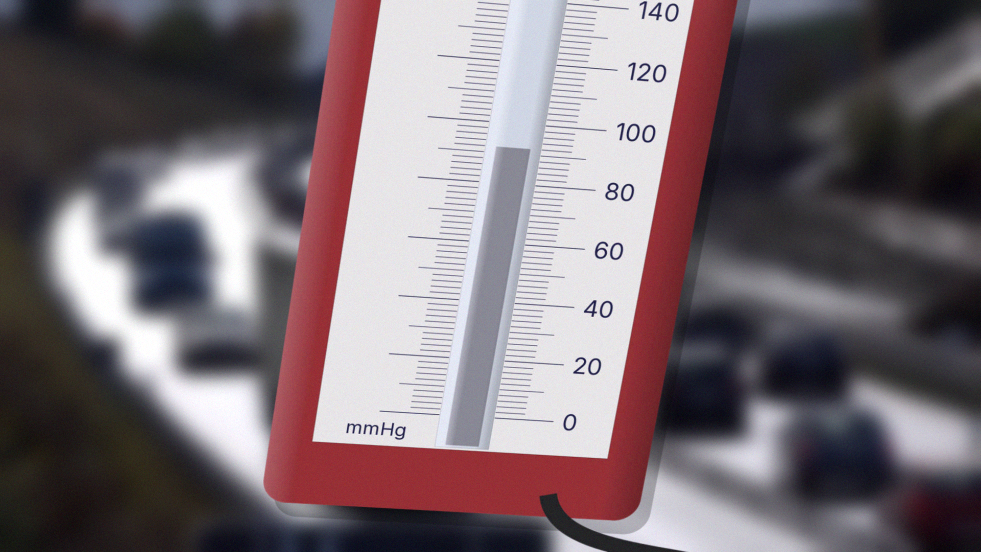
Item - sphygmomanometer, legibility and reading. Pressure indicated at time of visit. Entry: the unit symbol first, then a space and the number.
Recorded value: mmHg 92
